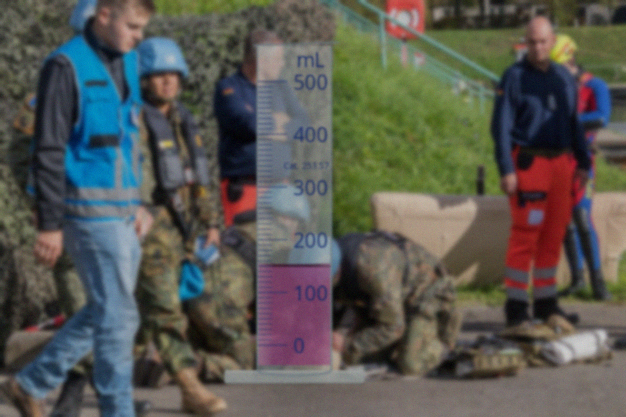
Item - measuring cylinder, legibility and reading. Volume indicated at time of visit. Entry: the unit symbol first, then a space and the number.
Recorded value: mL 150
